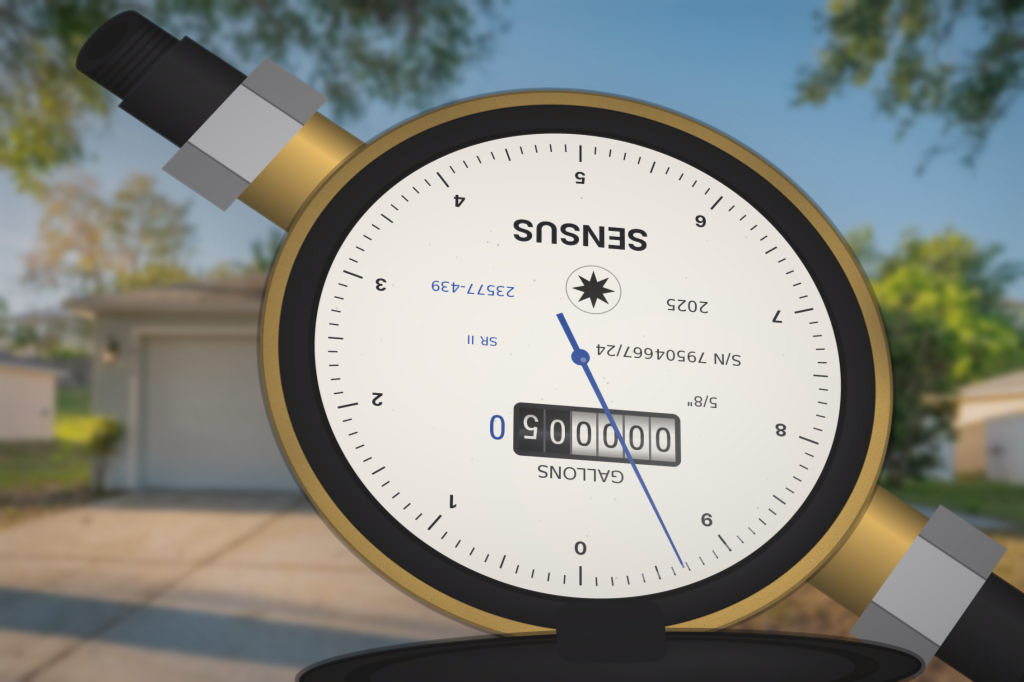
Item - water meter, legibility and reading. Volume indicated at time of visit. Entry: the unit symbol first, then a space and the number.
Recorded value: gal 49.3
